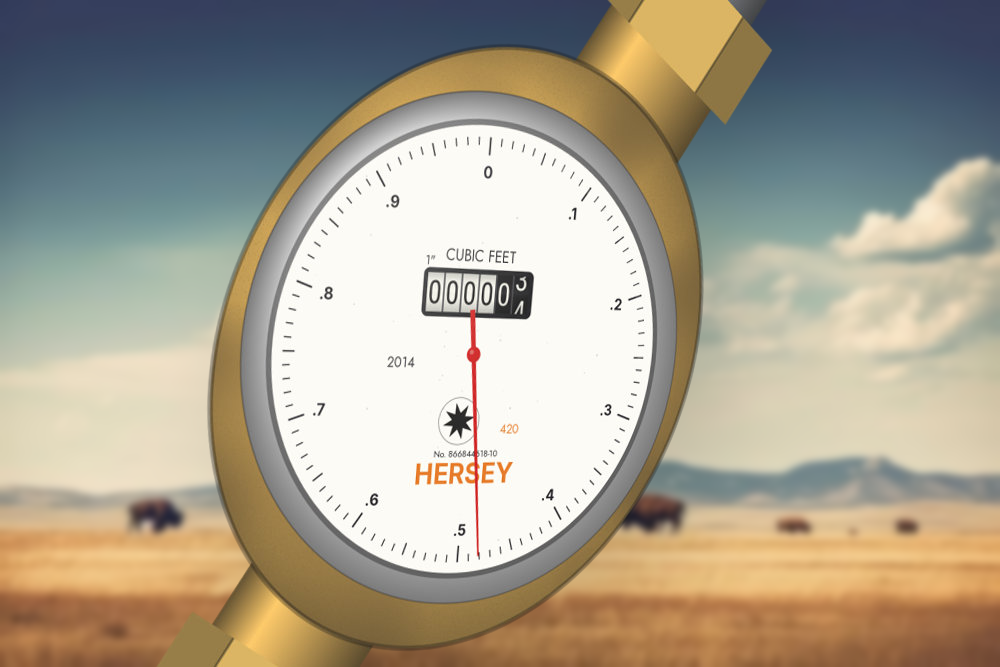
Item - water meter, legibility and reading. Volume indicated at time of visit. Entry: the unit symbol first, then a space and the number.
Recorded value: ft³ 3.48
